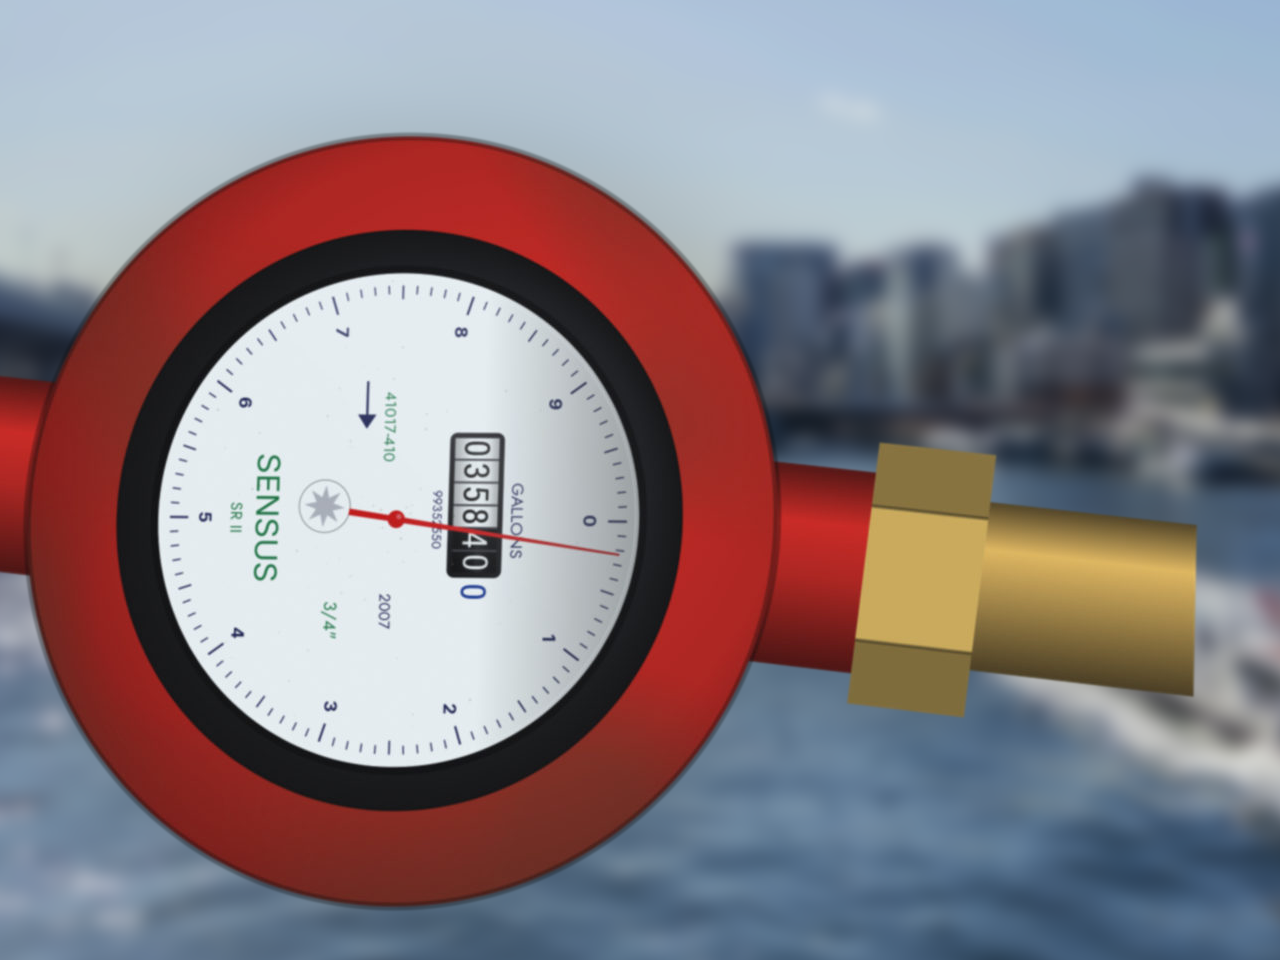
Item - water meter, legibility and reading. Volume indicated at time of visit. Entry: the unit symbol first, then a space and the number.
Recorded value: gal 358400.2
